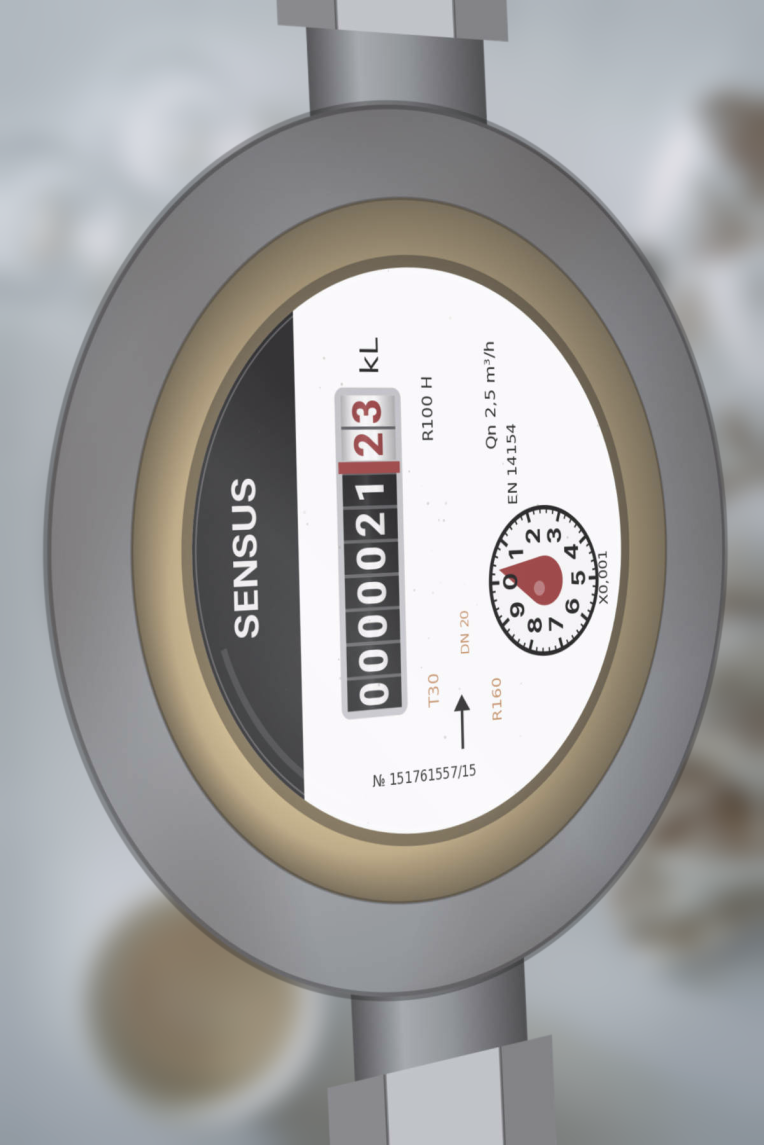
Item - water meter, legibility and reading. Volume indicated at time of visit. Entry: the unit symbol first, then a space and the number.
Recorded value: kL 21.230
